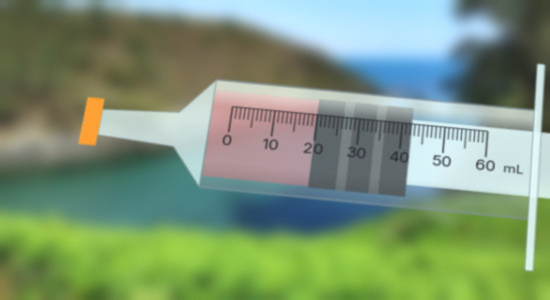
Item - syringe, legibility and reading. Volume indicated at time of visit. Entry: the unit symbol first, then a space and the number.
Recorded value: mL 20
